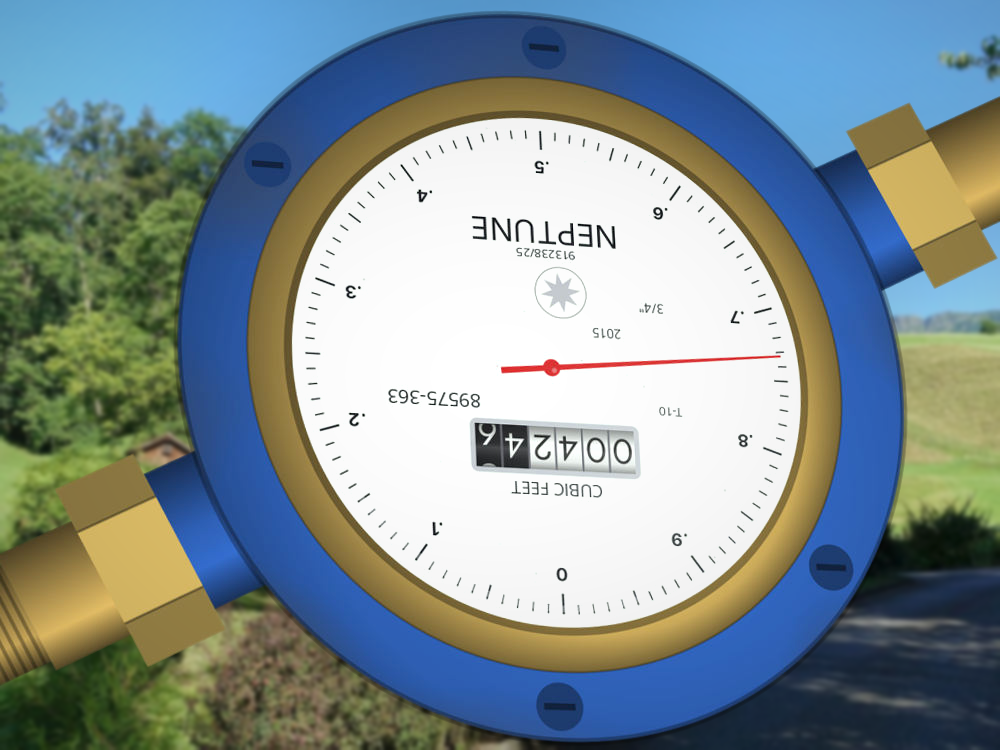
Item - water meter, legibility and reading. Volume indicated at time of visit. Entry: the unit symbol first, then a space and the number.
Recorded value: ft³ 4245.73
